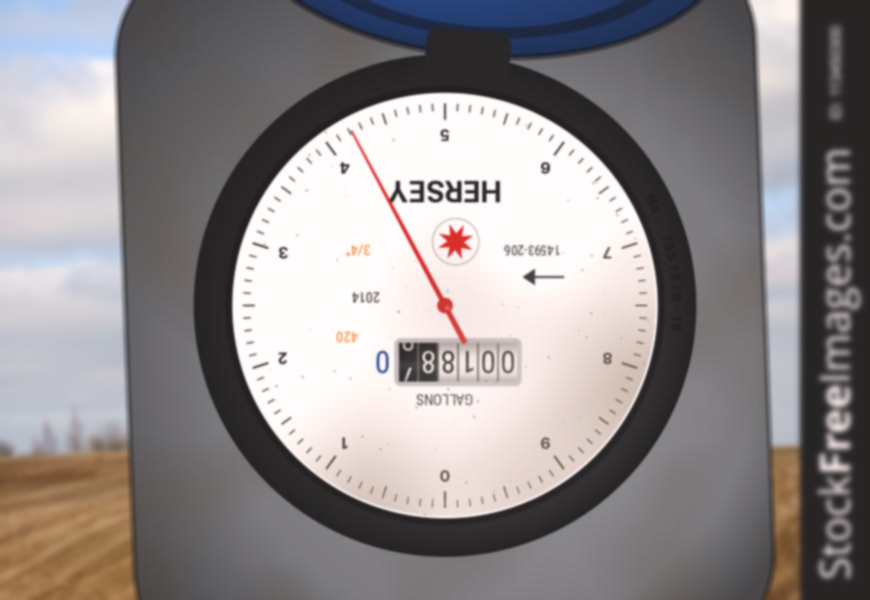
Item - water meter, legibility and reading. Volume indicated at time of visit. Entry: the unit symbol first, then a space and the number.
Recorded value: gal 18874.2
